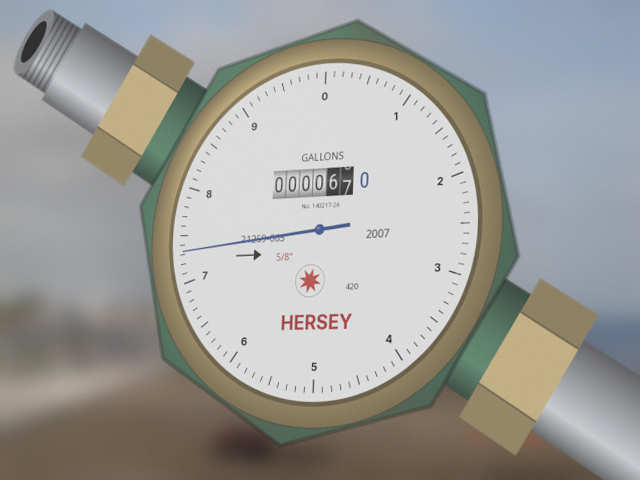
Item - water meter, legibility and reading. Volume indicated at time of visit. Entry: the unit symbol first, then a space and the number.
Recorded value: gal 667.3
